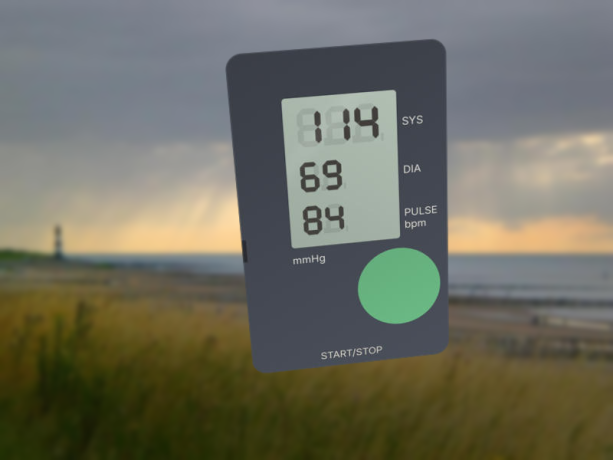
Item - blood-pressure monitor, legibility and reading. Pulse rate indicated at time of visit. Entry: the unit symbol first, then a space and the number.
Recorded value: bpm 84
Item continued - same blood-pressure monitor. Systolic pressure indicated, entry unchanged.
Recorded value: mmHg 114
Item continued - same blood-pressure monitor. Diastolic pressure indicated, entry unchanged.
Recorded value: mmHg 69
